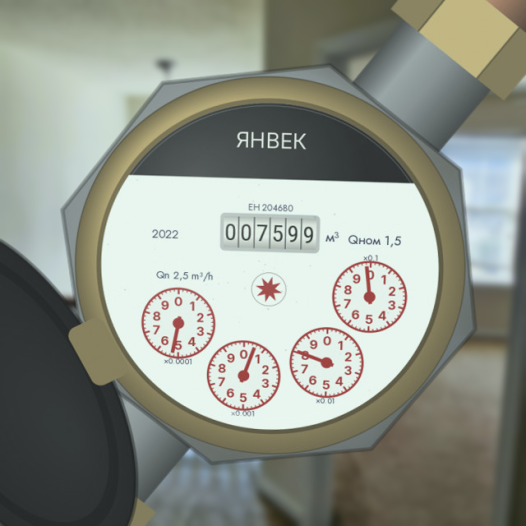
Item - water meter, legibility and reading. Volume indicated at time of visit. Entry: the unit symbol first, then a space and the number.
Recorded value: m³ 7598.9805
